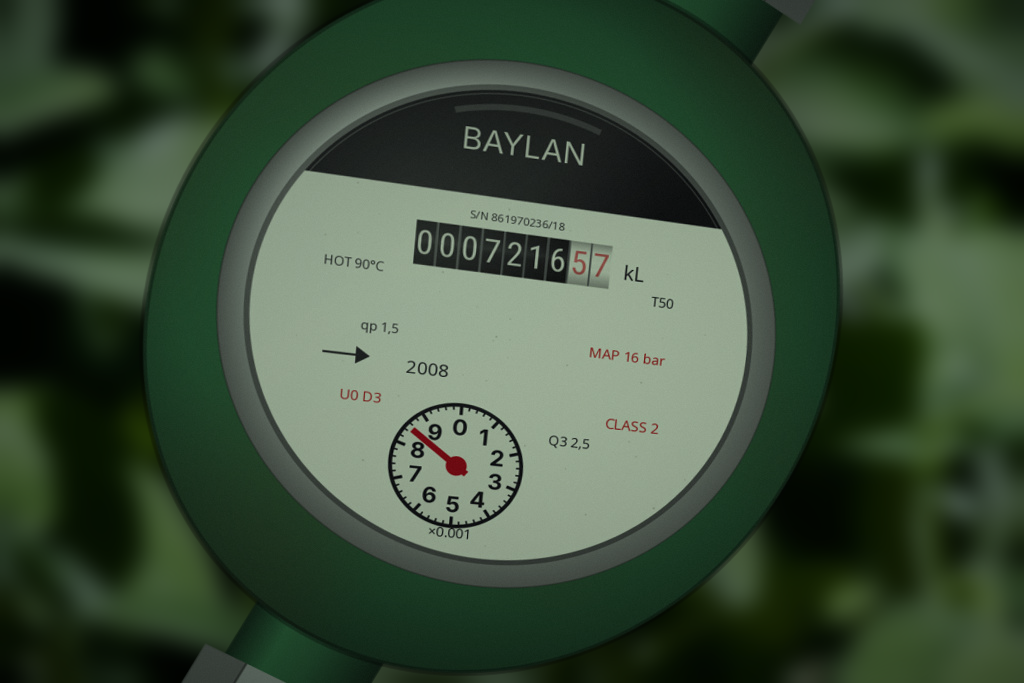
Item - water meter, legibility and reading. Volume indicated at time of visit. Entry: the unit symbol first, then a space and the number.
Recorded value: kL 7216.578
